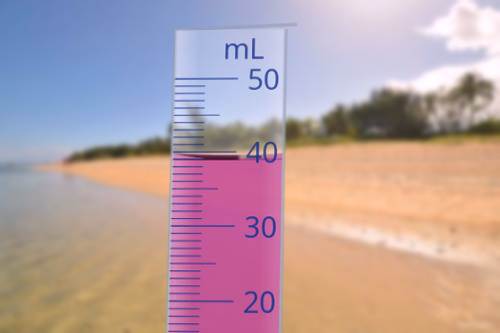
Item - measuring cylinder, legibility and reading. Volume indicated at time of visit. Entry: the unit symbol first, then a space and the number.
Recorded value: mL 39
